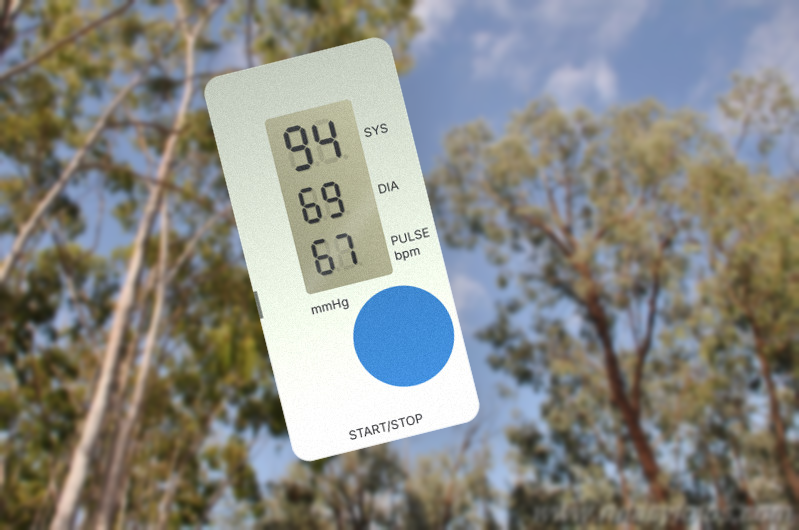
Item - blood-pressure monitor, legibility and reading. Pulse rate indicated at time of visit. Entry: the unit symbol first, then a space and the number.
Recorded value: bpm 67
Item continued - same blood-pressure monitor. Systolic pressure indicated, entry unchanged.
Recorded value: mmHg 94
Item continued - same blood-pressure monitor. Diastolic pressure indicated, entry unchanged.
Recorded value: mmHg 69
